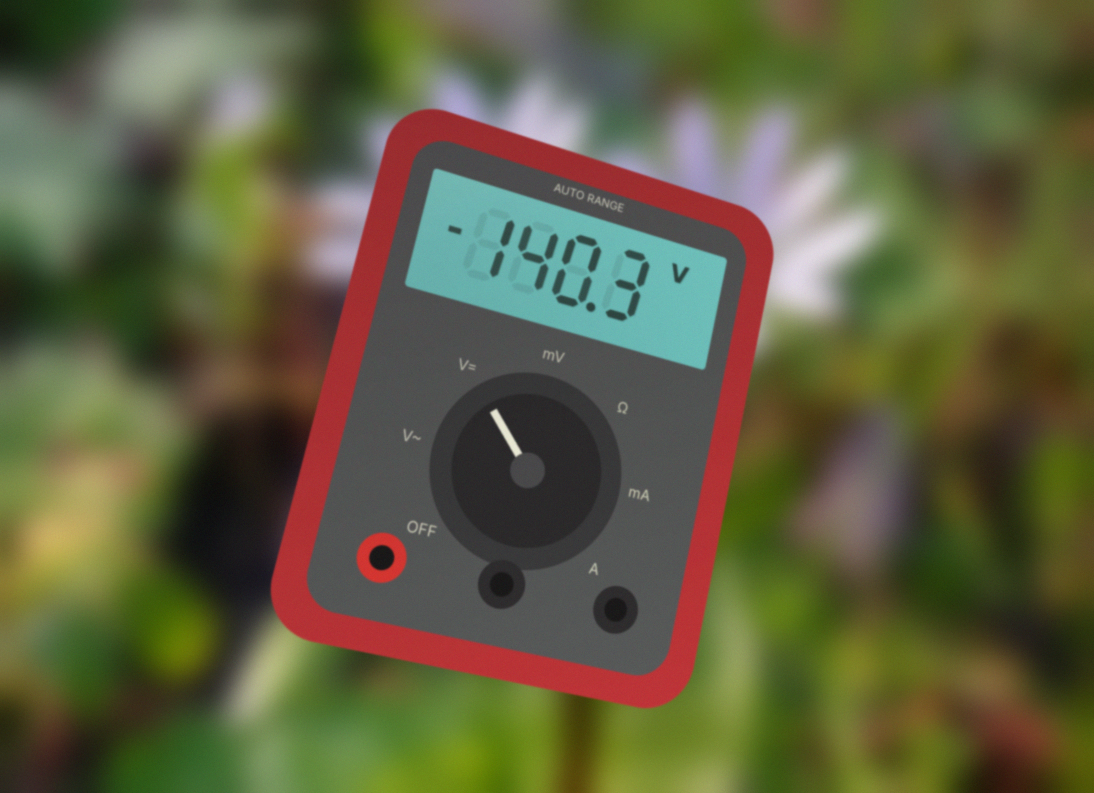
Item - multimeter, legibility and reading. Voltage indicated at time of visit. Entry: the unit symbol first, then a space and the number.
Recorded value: V -140.3
